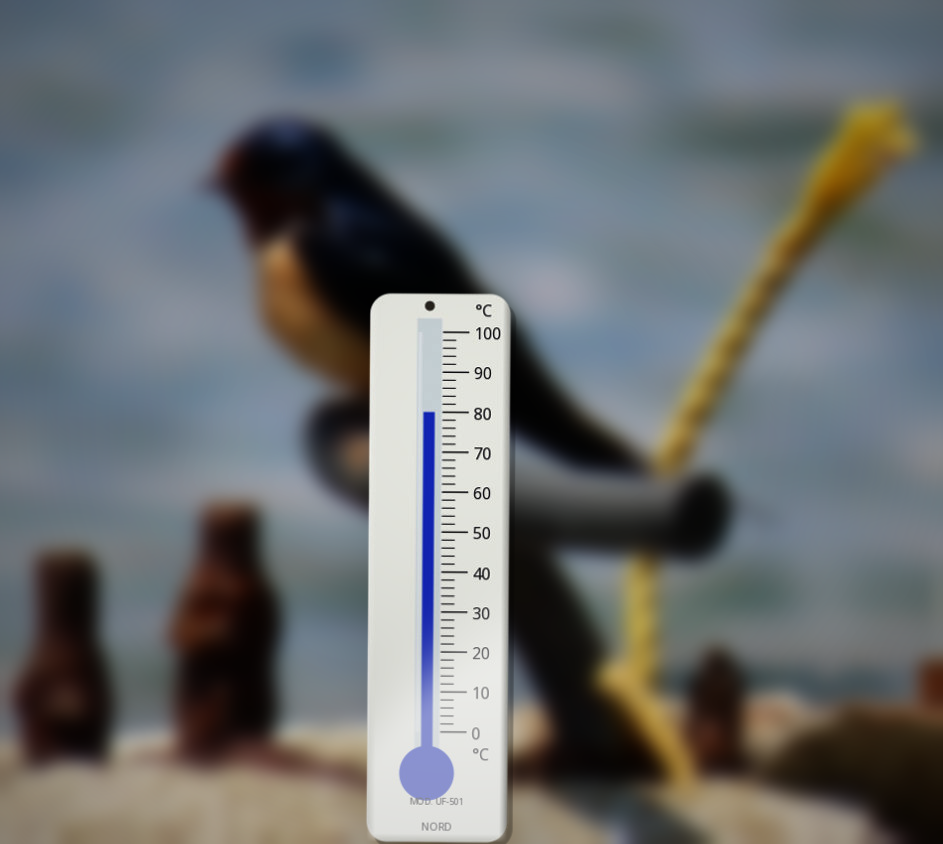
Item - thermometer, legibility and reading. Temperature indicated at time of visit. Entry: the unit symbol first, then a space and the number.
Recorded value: °C 80
